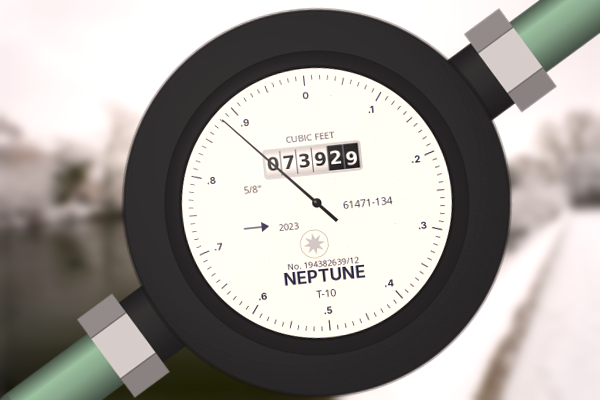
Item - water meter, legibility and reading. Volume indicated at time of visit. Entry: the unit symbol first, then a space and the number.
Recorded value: ft³ 73928.88
